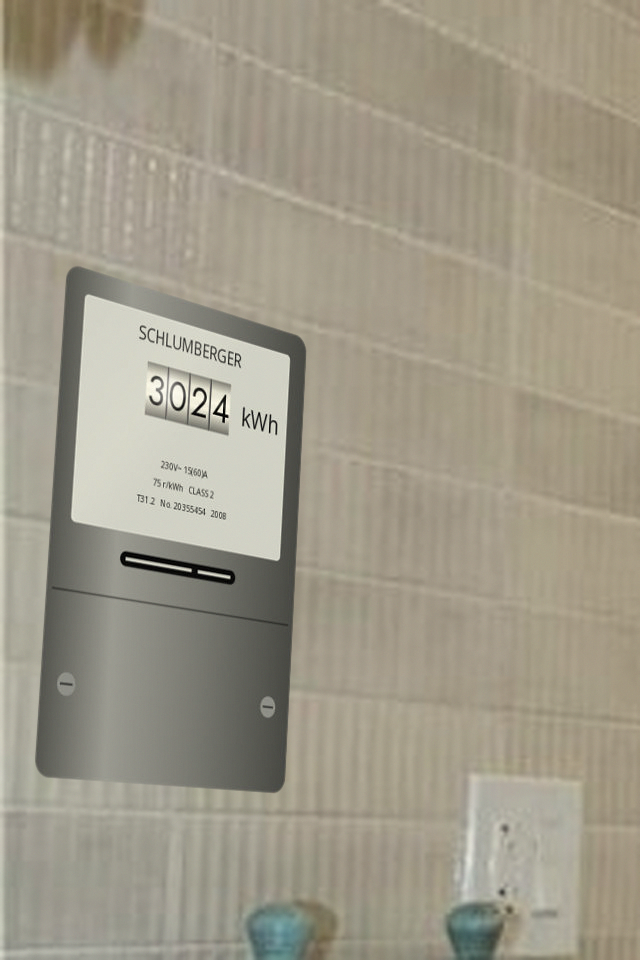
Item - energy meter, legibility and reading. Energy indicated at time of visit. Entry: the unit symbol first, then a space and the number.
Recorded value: kWh 3024
